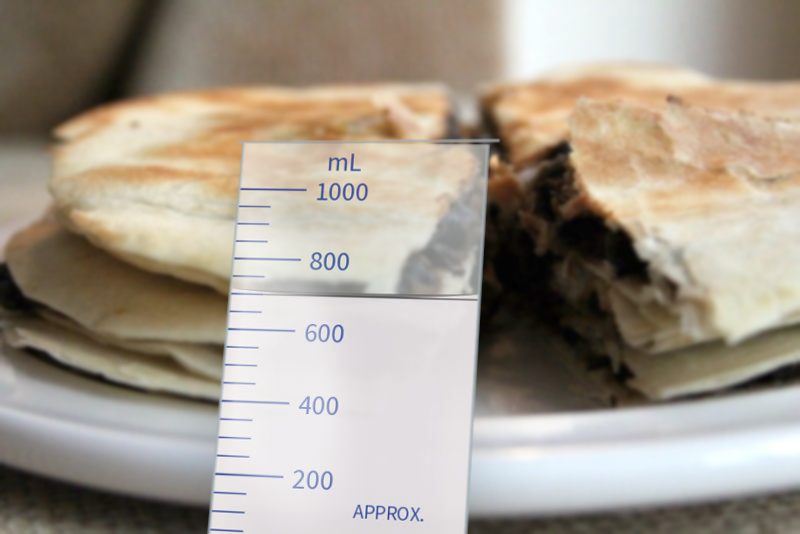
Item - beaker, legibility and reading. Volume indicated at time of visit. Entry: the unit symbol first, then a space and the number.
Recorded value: mL 700
